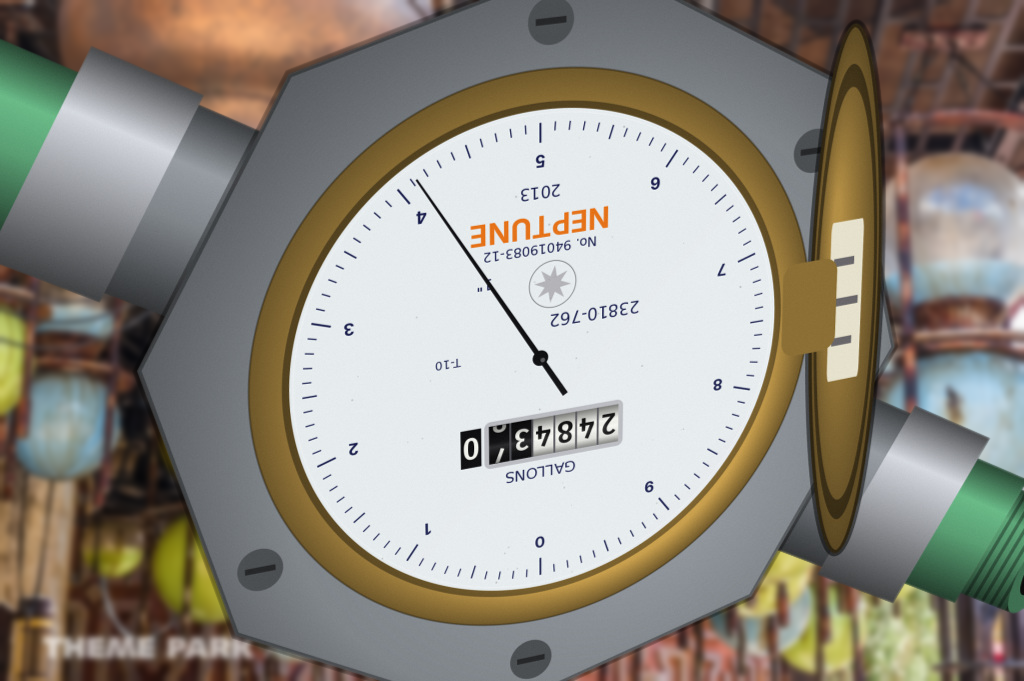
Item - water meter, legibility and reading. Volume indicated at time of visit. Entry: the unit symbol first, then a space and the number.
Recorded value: gal 2484374.1
